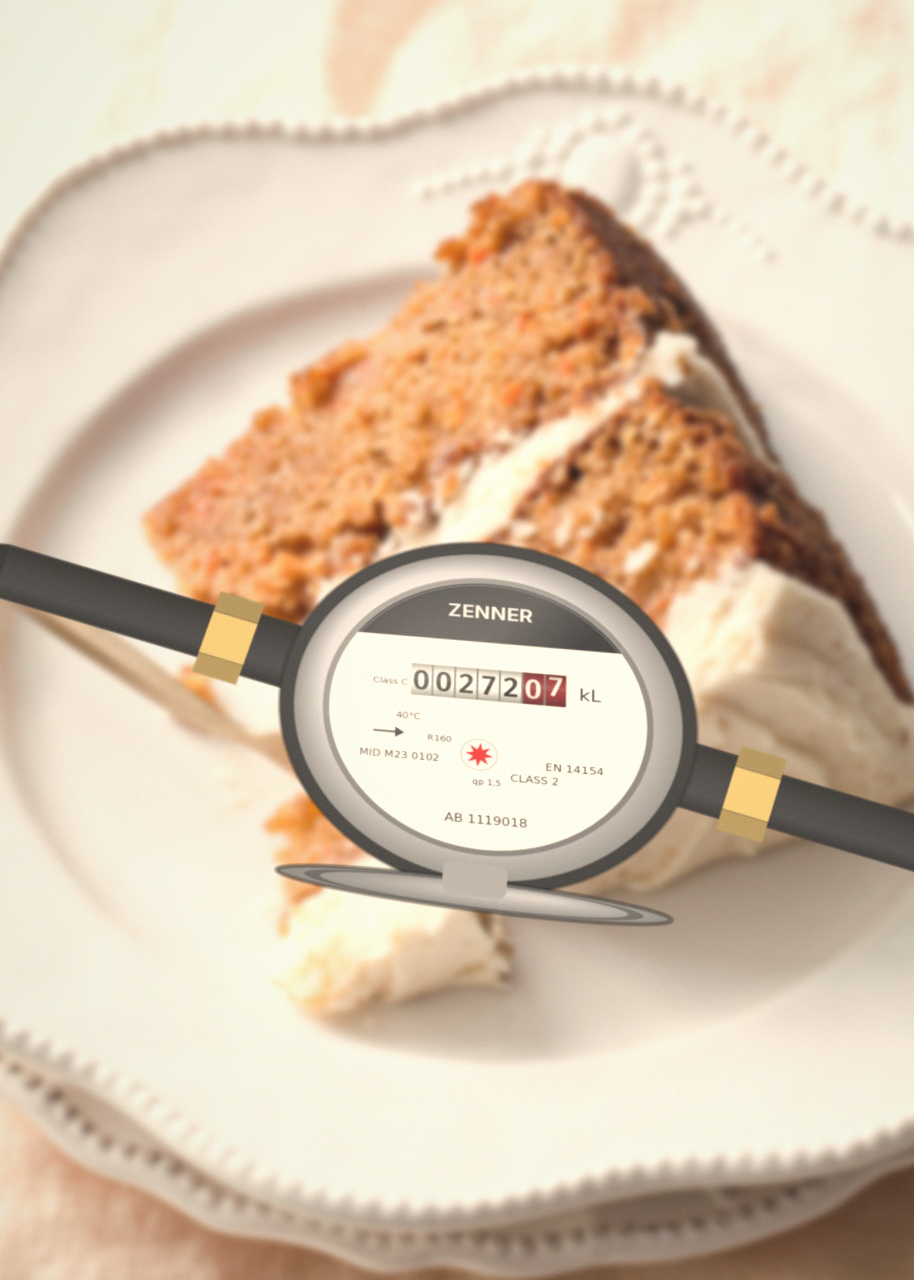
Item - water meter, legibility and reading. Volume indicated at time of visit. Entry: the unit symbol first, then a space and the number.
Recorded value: kL 272.07
